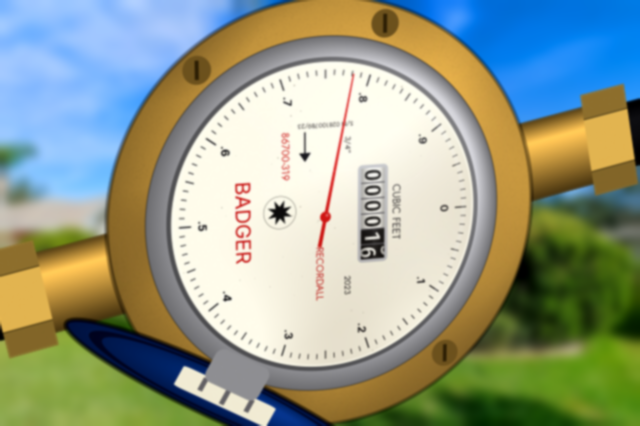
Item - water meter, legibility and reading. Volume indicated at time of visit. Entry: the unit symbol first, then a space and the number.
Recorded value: ft³ 15.78
